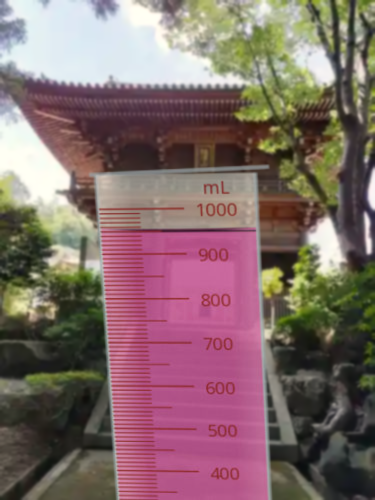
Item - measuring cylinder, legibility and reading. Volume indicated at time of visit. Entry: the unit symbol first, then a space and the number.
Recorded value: mL 950
